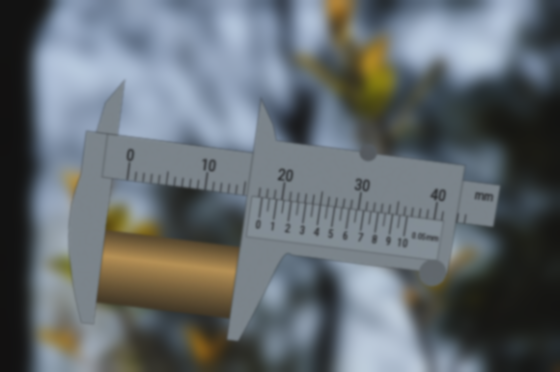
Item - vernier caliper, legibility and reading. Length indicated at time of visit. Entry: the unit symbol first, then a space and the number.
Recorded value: mm 17.4
